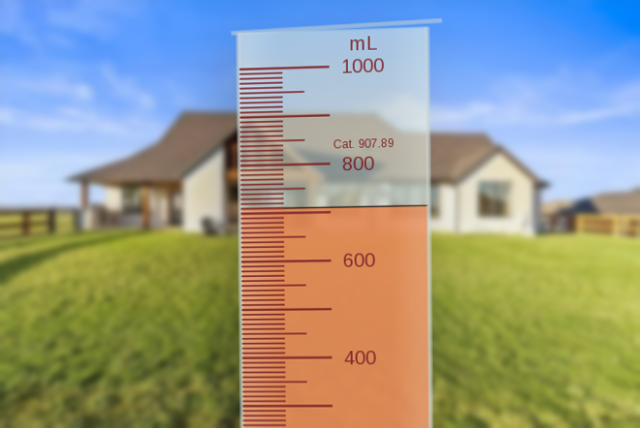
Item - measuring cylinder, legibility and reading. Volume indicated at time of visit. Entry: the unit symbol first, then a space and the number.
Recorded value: mL 710
